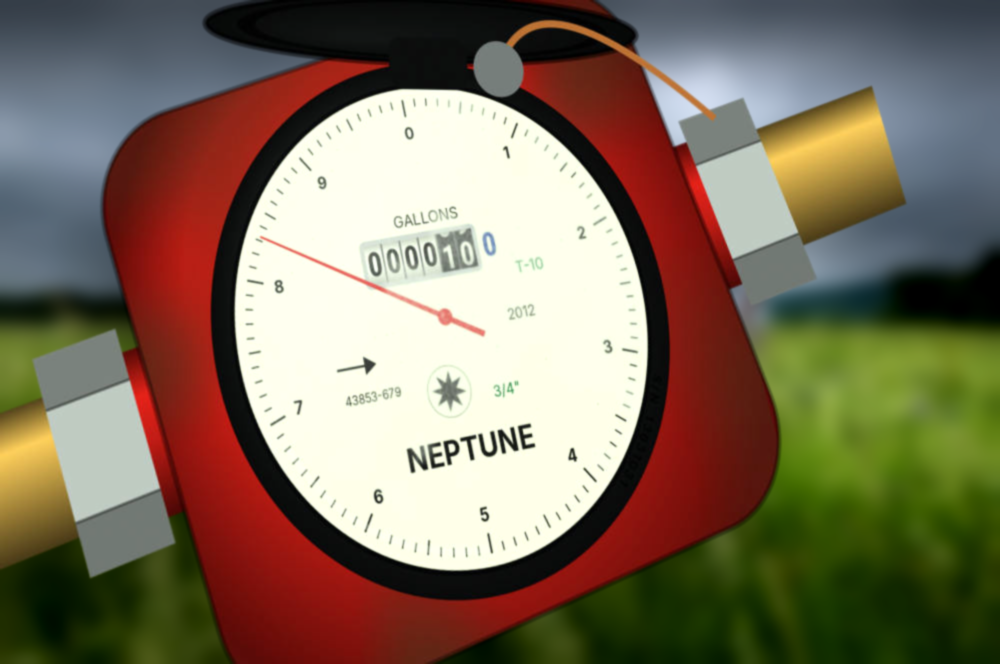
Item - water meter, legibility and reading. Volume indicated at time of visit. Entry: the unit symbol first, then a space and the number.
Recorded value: gal 98.3
